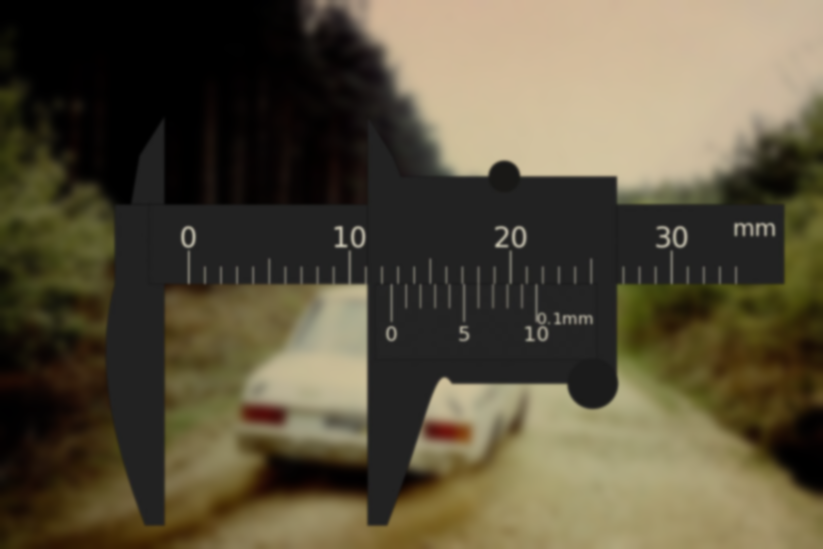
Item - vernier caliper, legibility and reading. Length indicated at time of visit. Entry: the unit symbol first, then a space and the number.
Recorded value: mm 12.6
